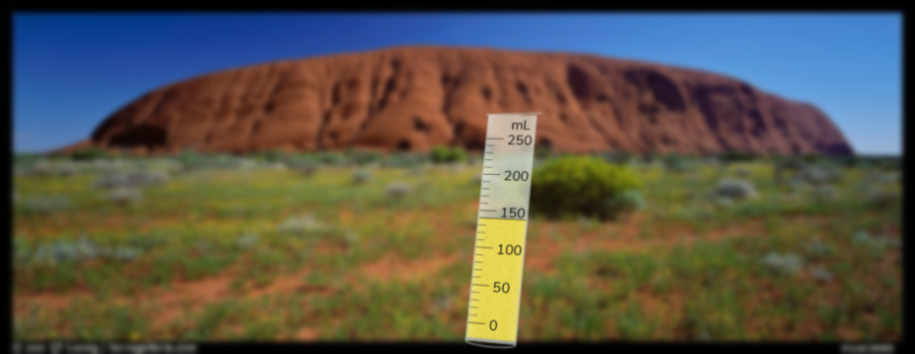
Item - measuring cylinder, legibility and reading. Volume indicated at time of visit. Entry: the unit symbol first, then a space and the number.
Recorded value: mL 140
